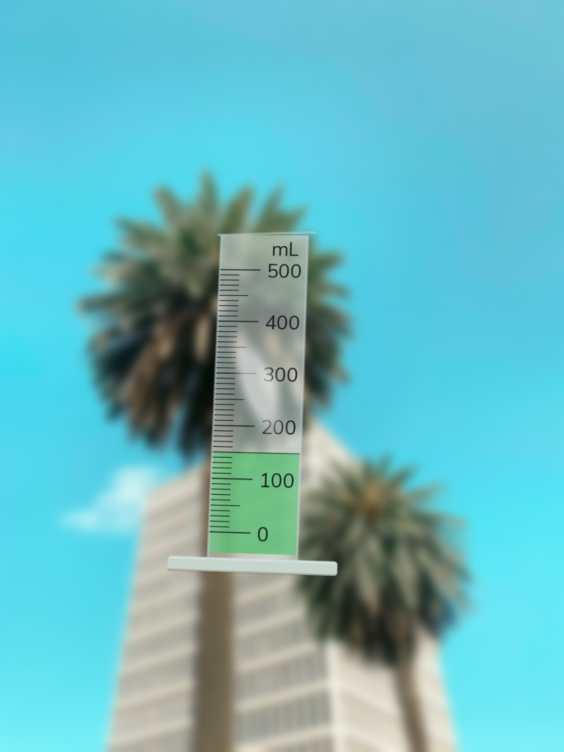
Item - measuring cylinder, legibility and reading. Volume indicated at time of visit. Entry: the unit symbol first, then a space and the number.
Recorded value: mL 150
